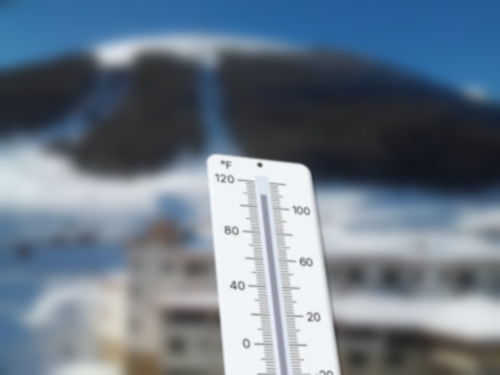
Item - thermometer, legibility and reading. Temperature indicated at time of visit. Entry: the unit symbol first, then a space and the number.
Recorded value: °F 110
